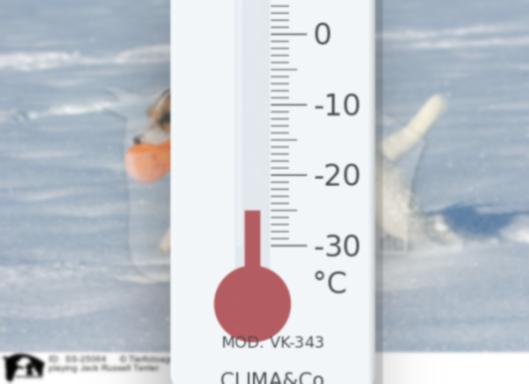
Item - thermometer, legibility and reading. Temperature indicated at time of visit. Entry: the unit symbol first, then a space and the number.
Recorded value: °C -25
